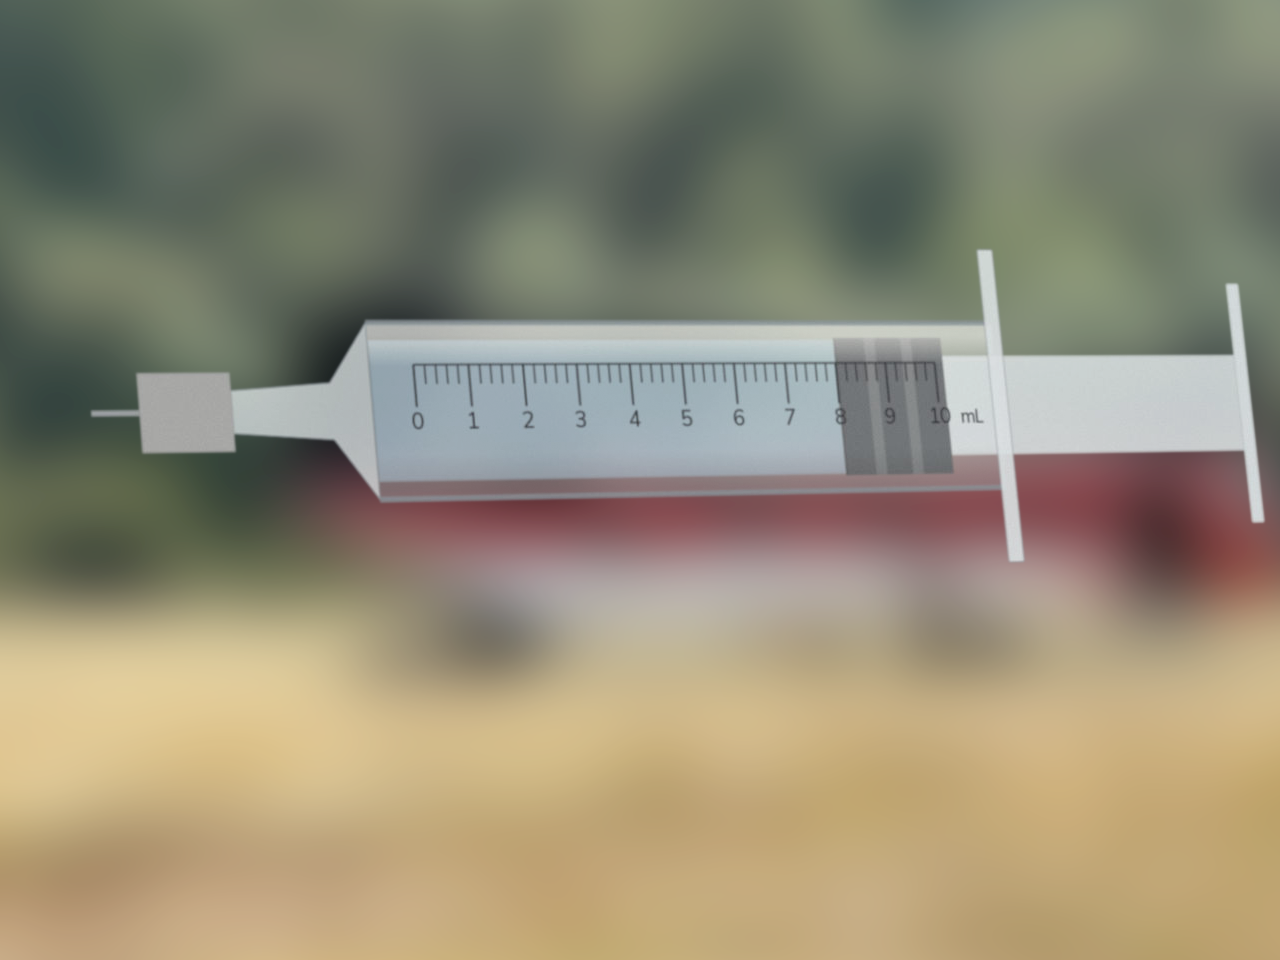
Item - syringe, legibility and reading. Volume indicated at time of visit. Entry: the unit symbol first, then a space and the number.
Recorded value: mL 8
